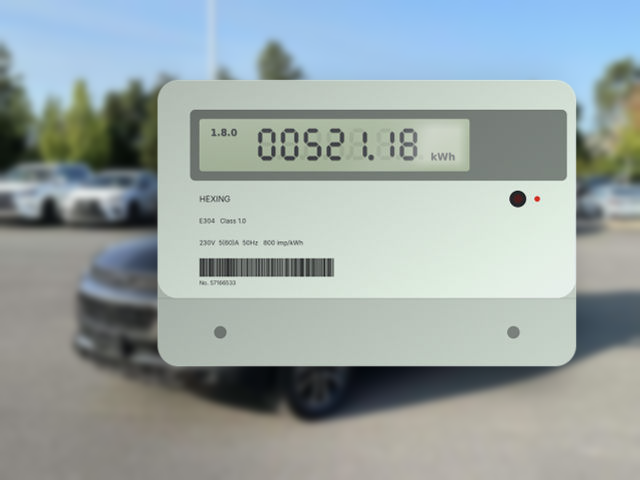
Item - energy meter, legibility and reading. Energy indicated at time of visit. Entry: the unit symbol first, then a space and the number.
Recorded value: kWh 521.18
